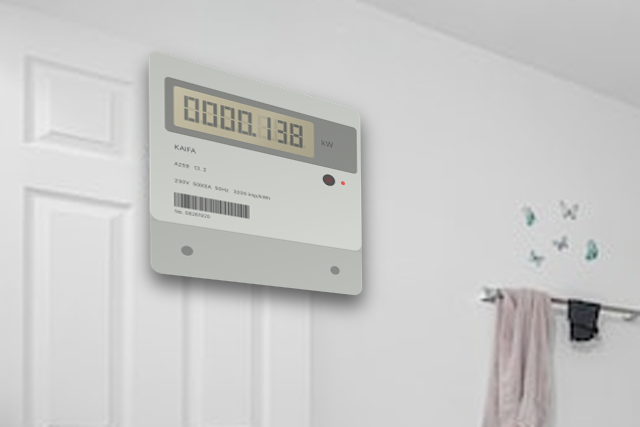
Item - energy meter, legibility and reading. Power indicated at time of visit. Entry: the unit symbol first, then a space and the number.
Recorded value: kW 0.138
